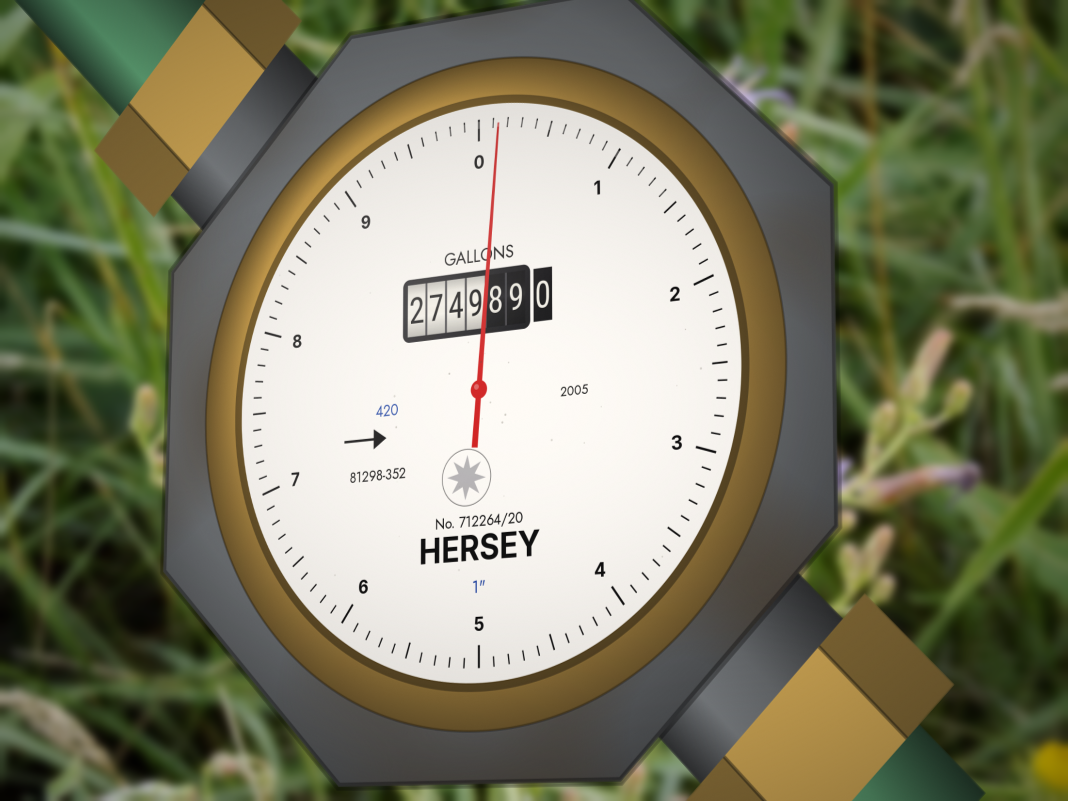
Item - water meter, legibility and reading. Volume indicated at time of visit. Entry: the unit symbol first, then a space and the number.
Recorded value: gal 2749890.1
